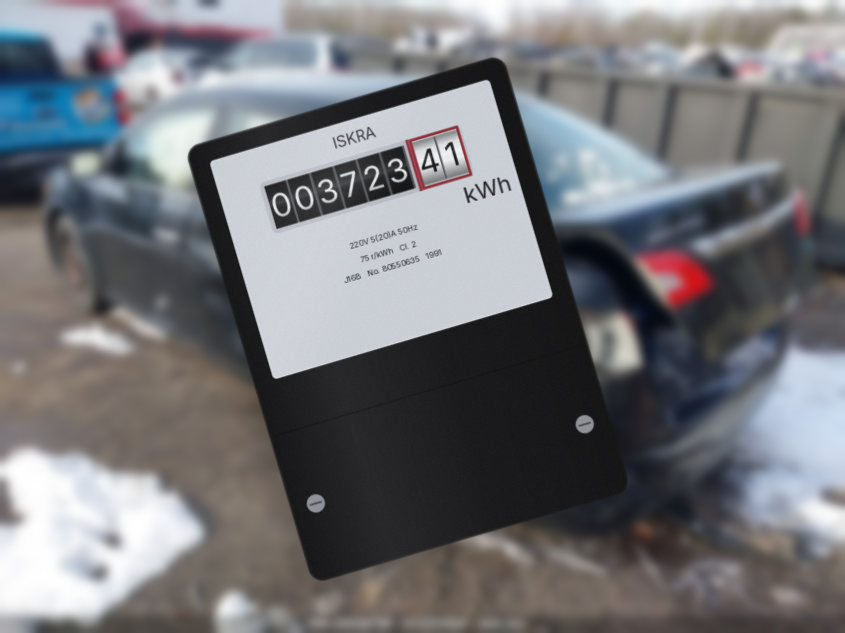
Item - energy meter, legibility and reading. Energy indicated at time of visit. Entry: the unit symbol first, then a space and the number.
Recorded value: kWh 3723.41
